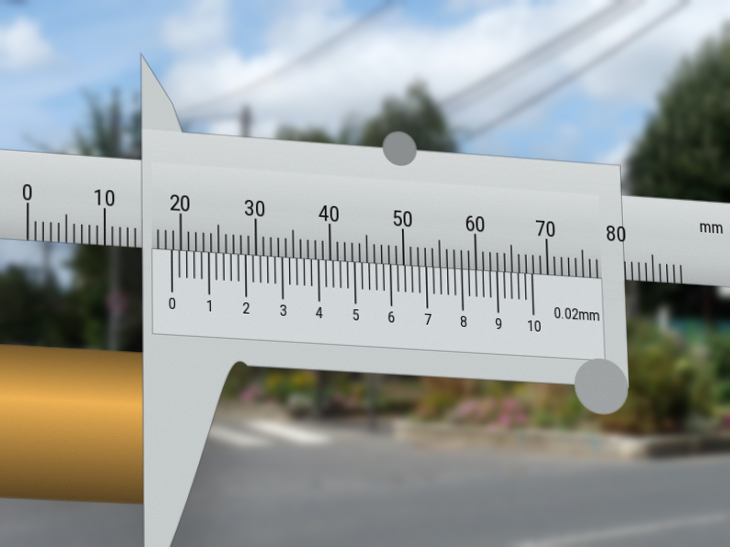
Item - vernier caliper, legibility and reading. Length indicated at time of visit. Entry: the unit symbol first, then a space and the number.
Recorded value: mm 18.8
